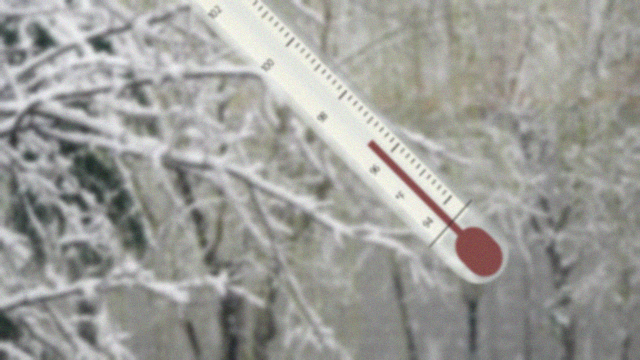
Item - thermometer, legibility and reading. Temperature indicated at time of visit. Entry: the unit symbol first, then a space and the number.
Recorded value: °F 96.6
